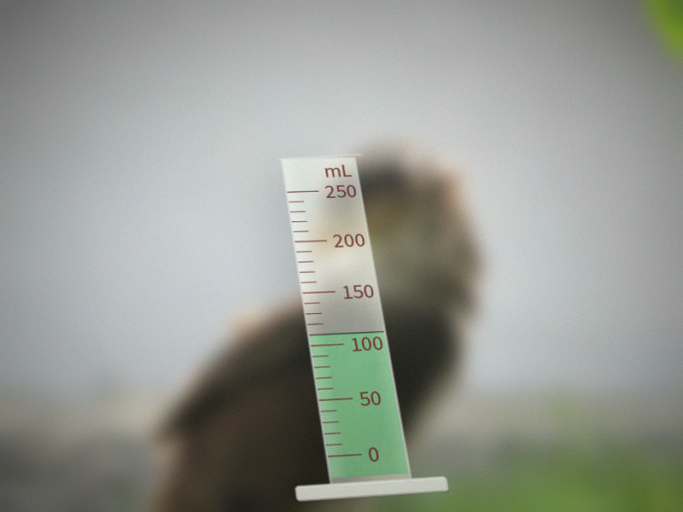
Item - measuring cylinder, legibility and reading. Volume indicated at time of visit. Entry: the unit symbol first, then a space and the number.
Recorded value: mL 110
